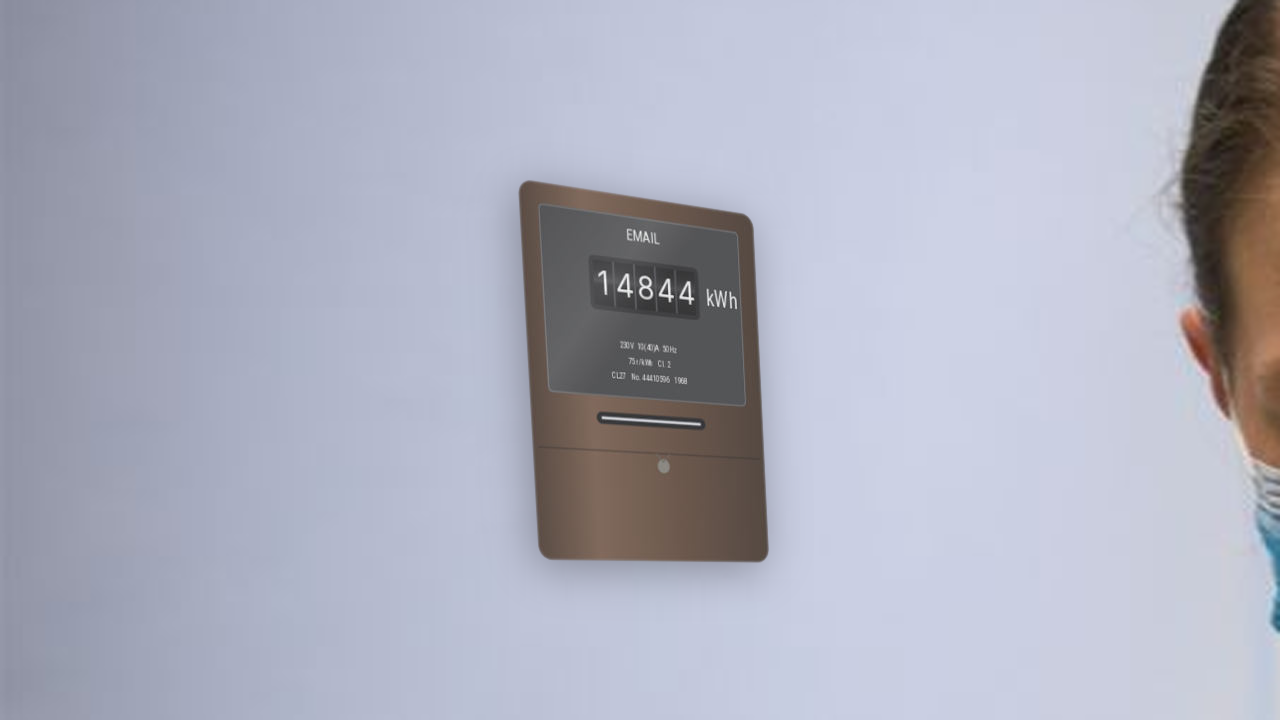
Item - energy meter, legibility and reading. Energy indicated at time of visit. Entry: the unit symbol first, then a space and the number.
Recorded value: kWh 14844
